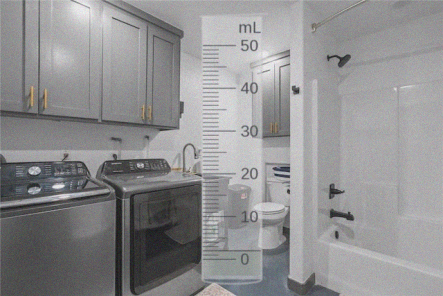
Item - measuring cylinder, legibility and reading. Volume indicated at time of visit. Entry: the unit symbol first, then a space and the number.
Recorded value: mL 2
